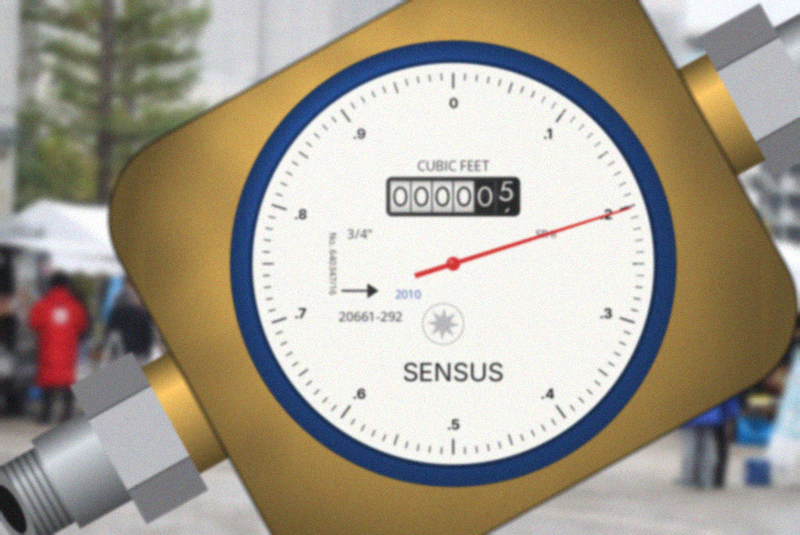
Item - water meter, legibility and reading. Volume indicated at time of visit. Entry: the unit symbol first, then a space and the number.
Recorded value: ft³ 5.20
